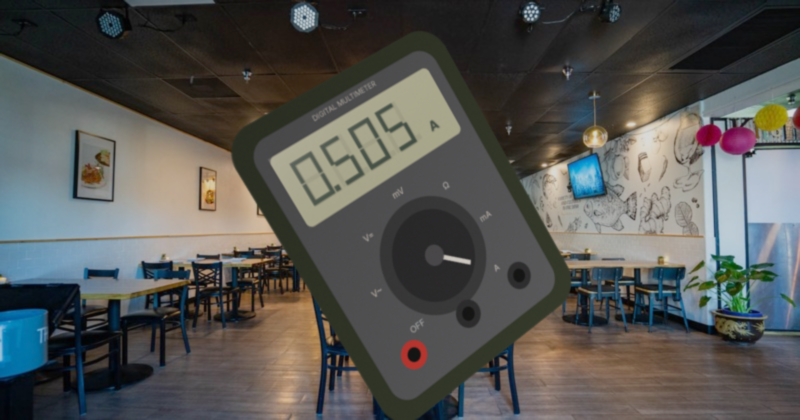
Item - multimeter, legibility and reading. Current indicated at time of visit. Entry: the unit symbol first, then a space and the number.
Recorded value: A 0.505
